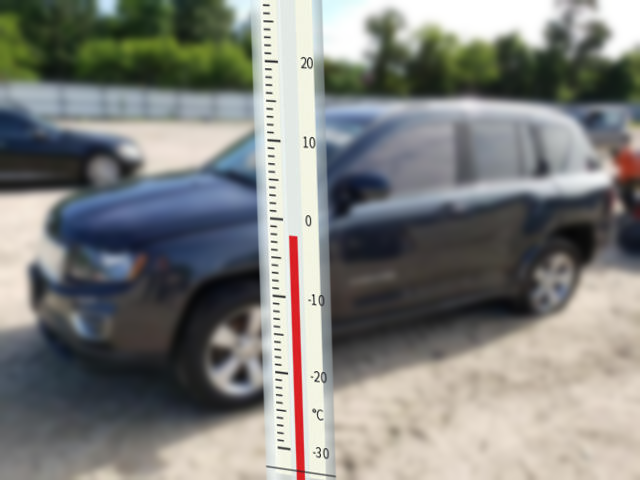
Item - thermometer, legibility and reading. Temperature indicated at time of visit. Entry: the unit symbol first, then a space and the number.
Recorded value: °C -2
